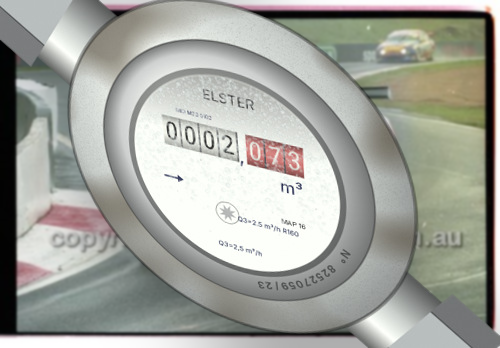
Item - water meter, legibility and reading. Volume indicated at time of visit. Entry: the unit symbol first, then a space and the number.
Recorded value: m³ 2.073
